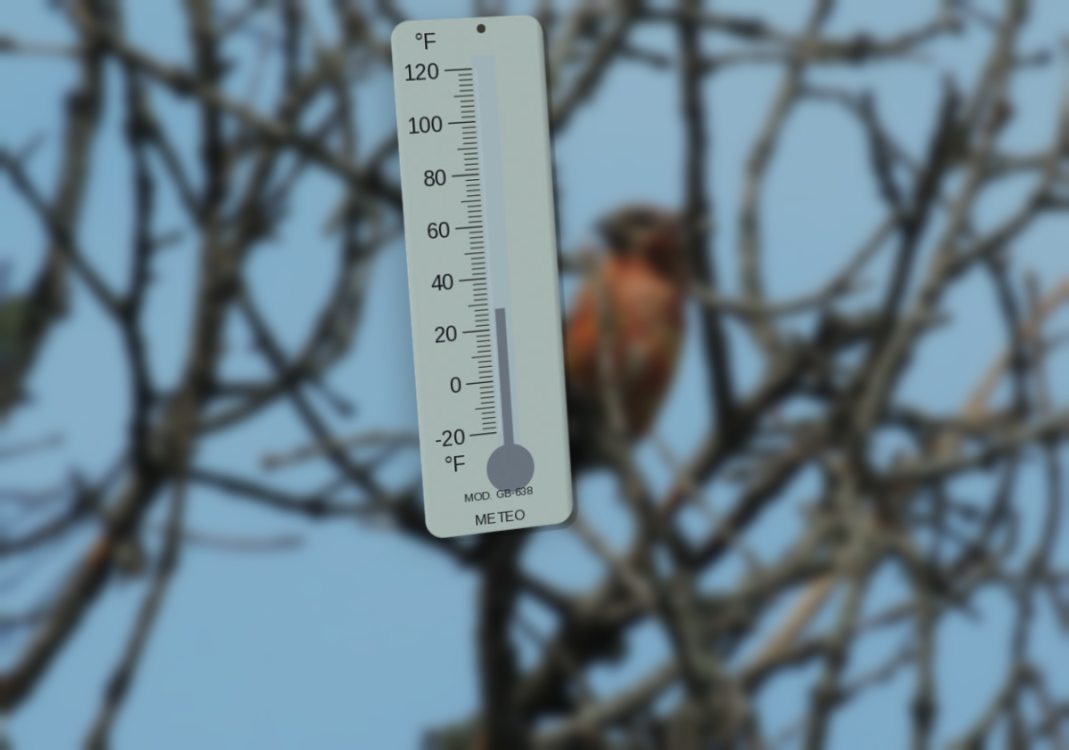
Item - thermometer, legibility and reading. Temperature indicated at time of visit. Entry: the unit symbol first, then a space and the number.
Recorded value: °F 28
